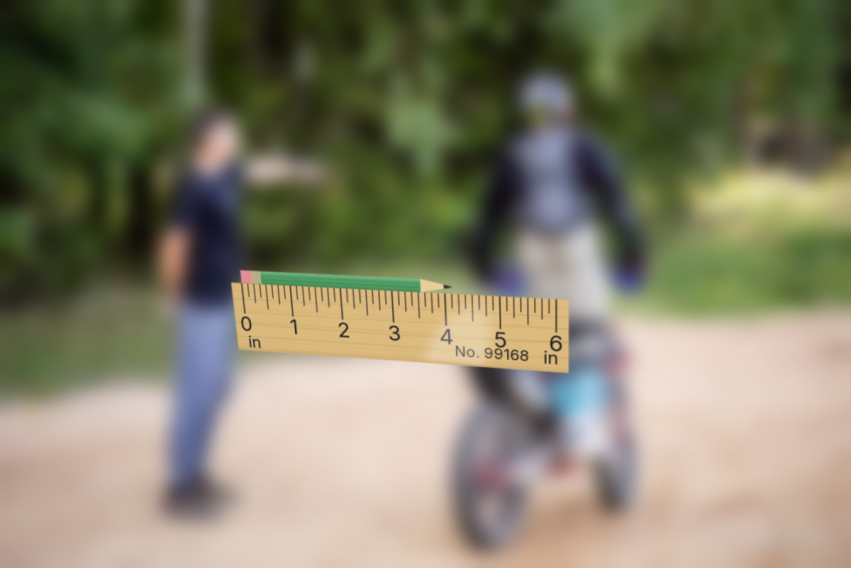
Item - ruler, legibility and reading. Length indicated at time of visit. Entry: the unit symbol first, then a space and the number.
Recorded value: in 4.125
